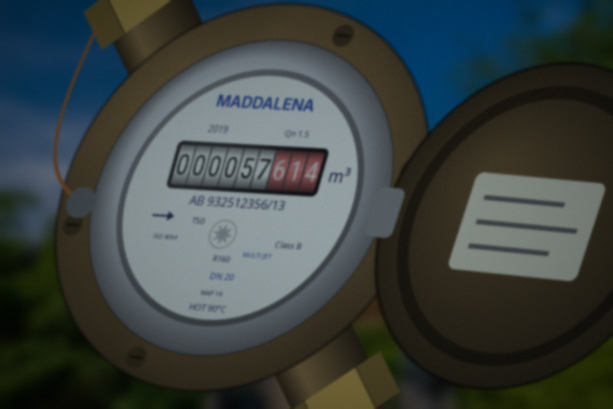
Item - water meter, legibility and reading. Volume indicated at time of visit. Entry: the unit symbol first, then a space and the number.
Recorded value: m³ 57.614
